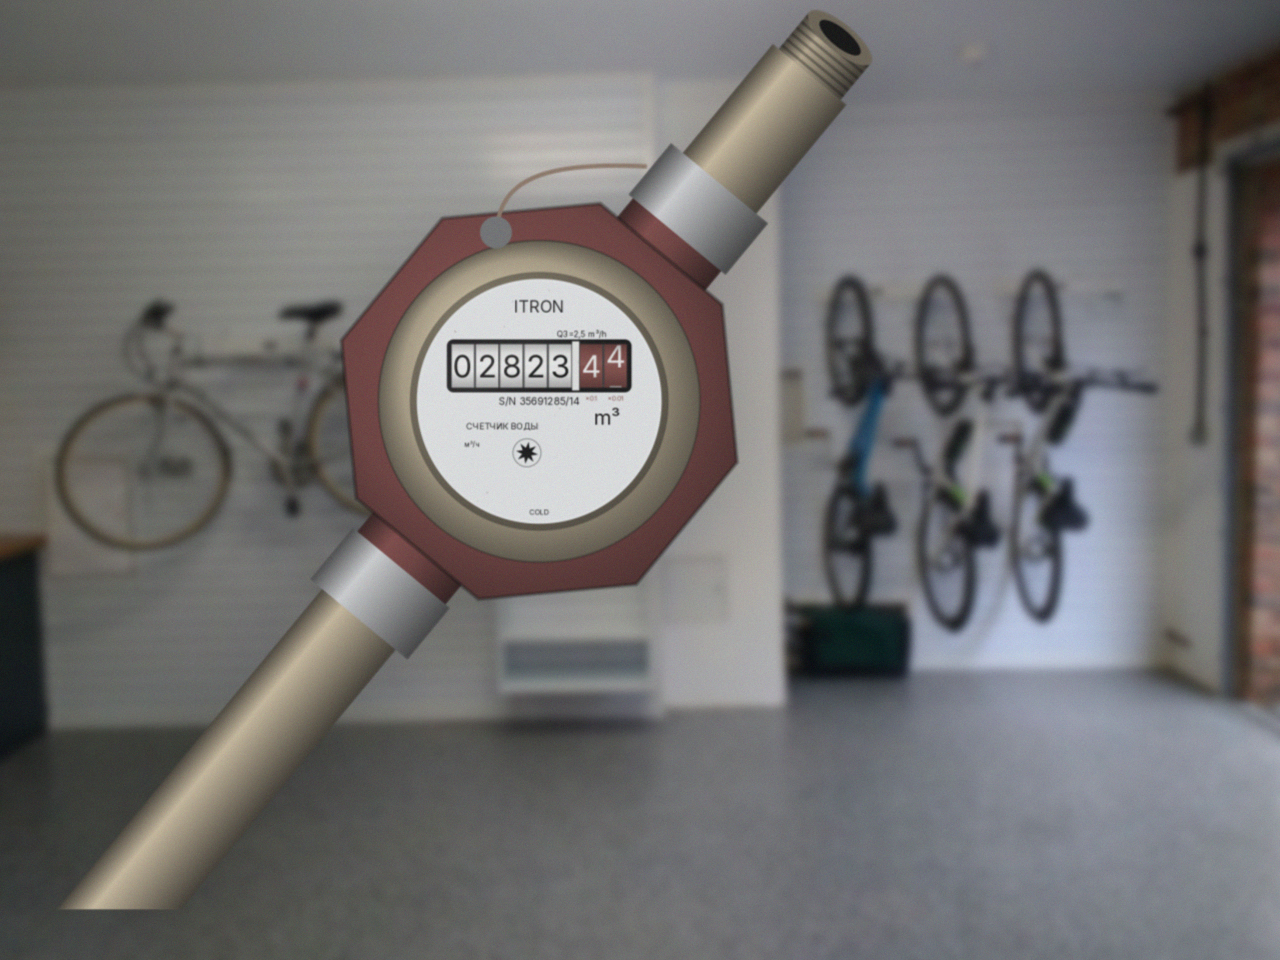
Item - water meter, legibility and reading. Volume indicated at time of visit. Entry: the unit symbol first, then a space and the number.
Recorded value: m³ 2823.44
